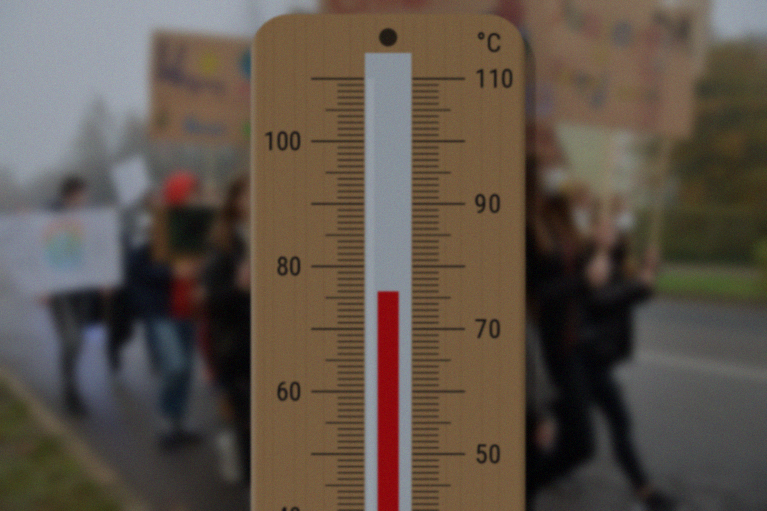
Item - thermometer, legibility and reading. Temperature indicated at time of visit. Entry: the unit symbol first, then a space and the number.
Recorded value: °C 76
